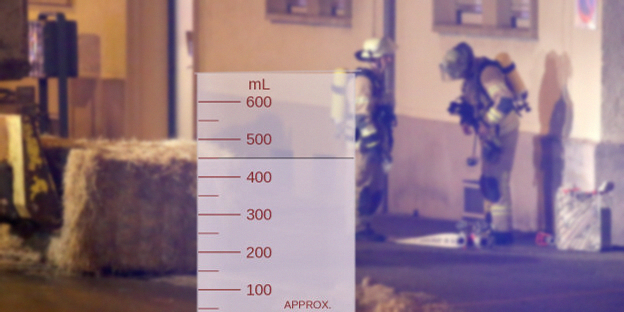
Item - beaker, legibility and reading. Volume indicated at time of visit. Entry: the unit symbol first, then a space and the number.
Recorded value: mL 450
